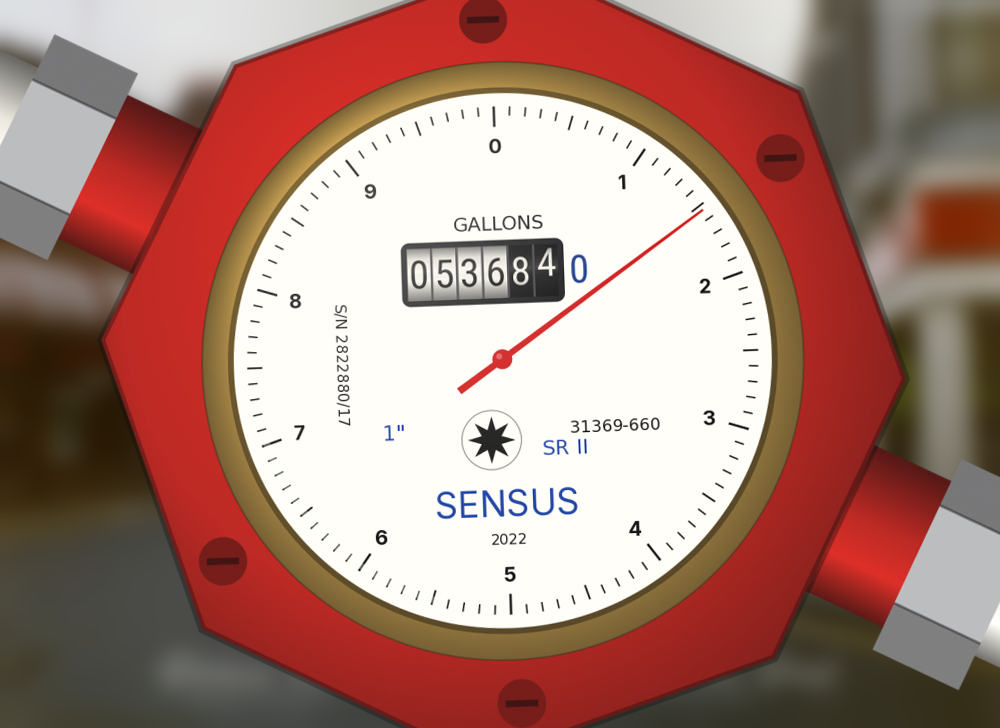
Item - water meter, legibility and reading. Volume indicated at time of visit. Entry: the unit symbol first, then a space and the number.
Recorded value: gal 536841.5
